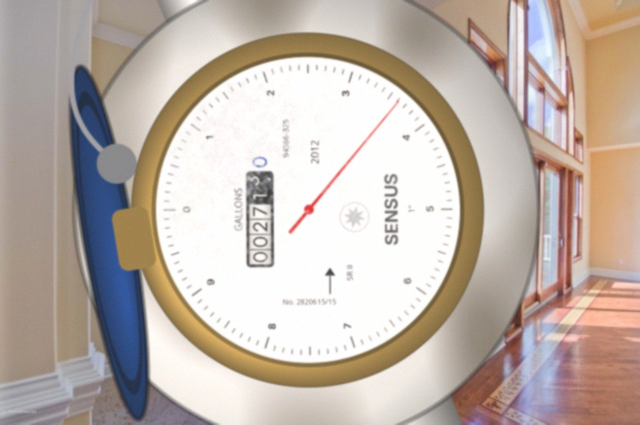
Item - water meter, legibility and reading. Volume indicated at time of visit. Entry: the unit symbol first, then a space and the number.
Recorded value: gal 27133.6
